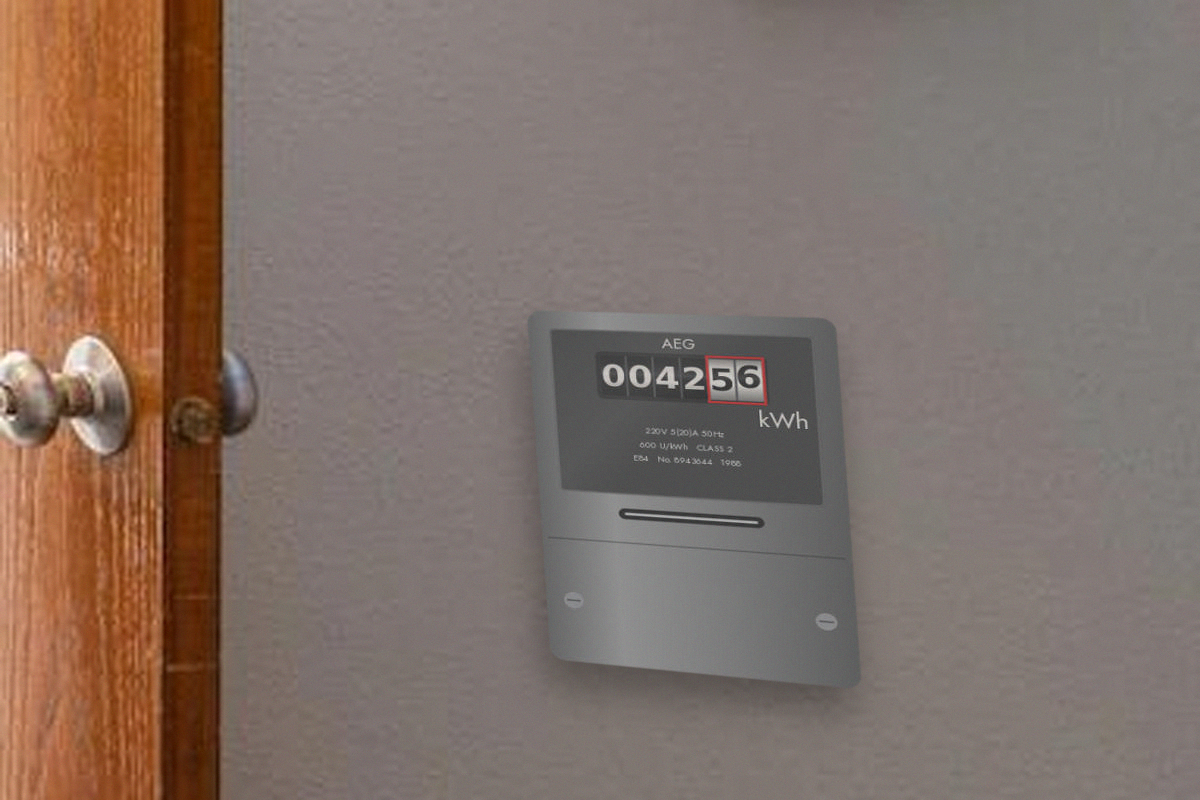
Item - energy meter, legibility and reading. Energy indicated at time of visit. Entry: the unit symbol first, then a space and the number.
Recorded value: kWh 42.56
